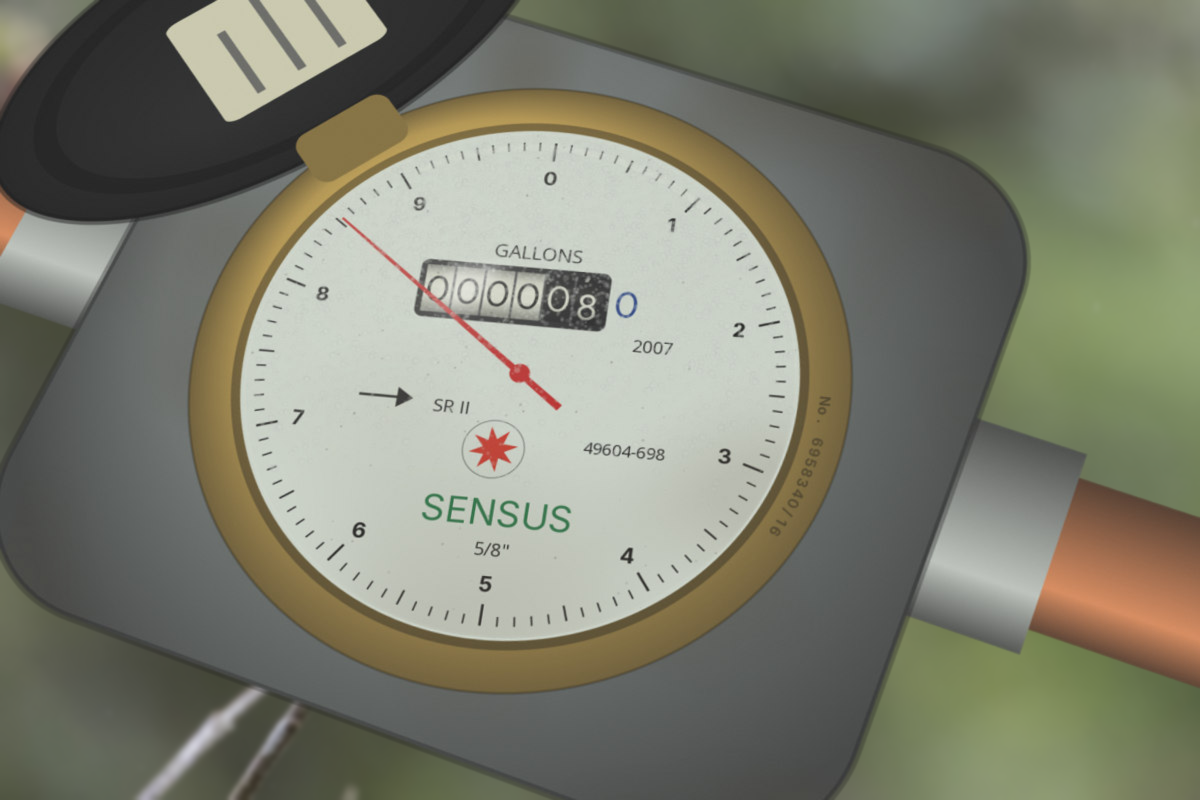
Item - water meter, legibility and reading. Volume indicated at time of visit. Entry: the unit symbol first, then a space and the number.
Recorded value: gal 78.5
